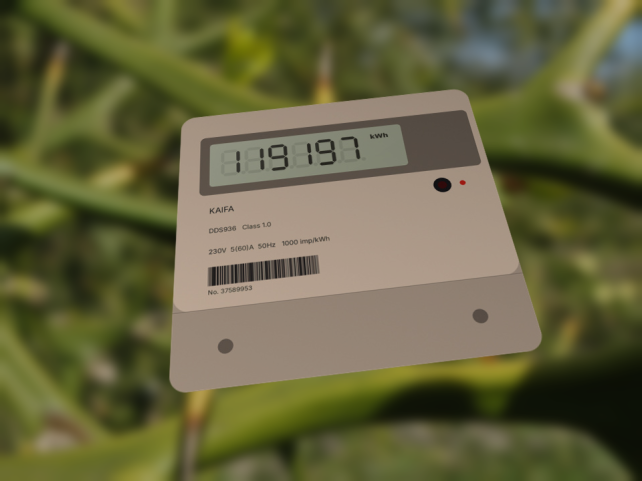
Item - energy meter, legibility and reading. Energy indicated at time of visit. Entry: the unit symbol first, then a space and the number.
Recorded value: kWh 119197
